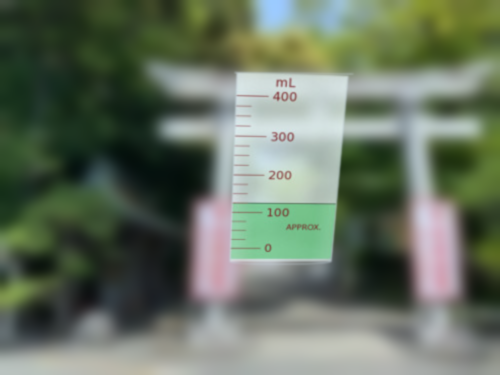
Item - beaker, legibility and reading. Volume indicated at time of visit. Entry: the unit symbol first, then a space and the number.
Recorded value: mL 125
